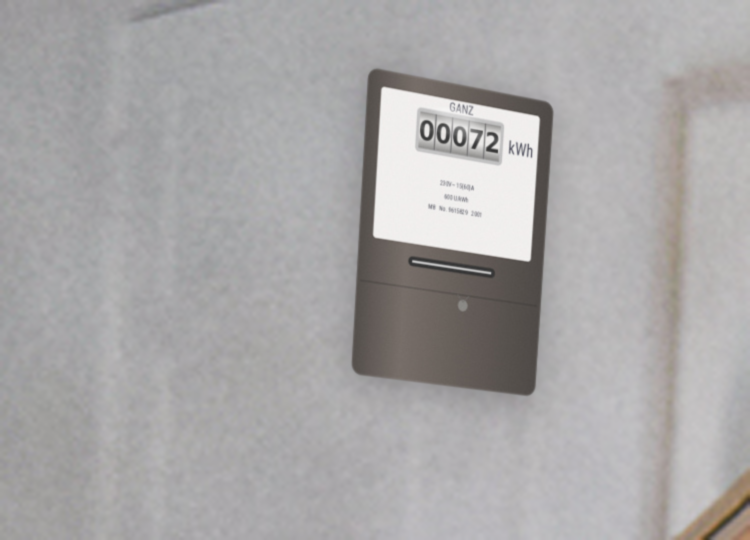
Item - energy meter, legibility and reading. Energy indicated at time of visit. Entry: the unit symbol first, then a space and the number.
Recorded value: kWh 72
